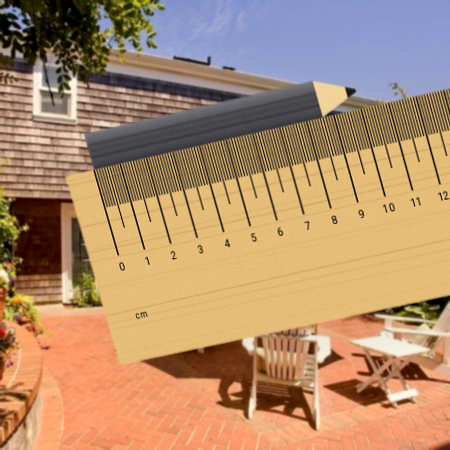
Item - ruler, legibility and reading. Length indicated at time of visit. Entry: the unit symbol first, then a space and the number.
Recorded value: cm 10
